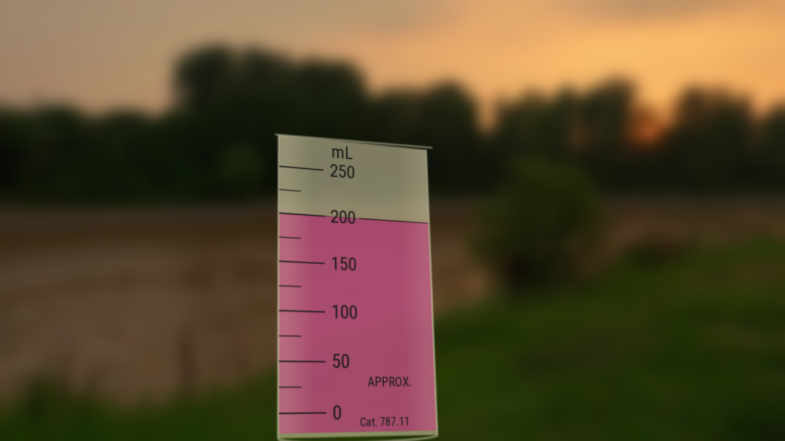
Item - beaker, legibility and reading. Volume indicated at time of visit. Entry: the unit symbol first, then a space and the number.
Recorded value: mL 200
